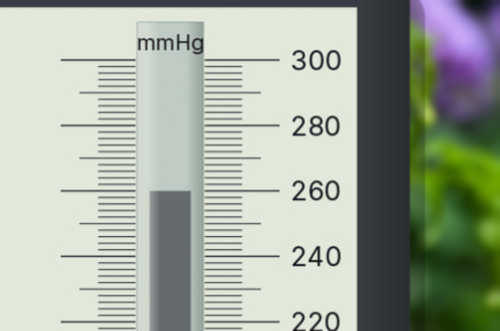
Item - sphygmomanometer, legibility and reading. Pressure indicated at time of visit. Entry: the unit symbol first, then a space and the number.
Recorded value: mmHg 260
